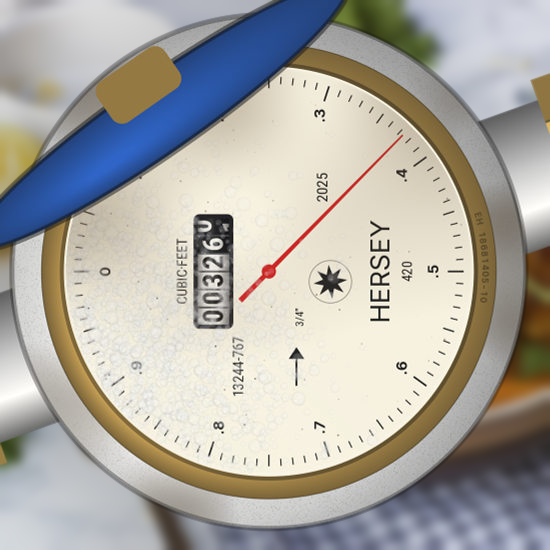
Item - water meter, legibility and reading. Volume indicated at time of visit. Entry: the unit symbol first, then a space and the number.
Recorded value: ft³ 3260.37
